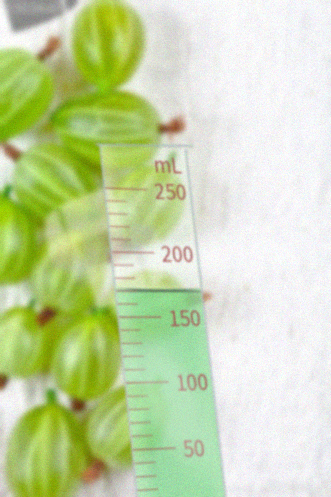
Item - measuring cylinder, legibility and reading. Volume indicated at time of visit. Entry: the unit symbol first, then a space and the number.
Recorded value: mL 170
